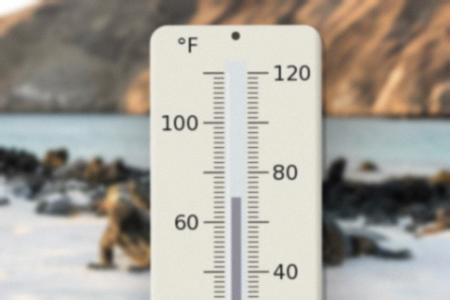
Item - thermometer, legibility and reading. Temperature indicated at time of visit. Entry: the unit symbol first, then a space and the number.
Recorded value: °F 70
